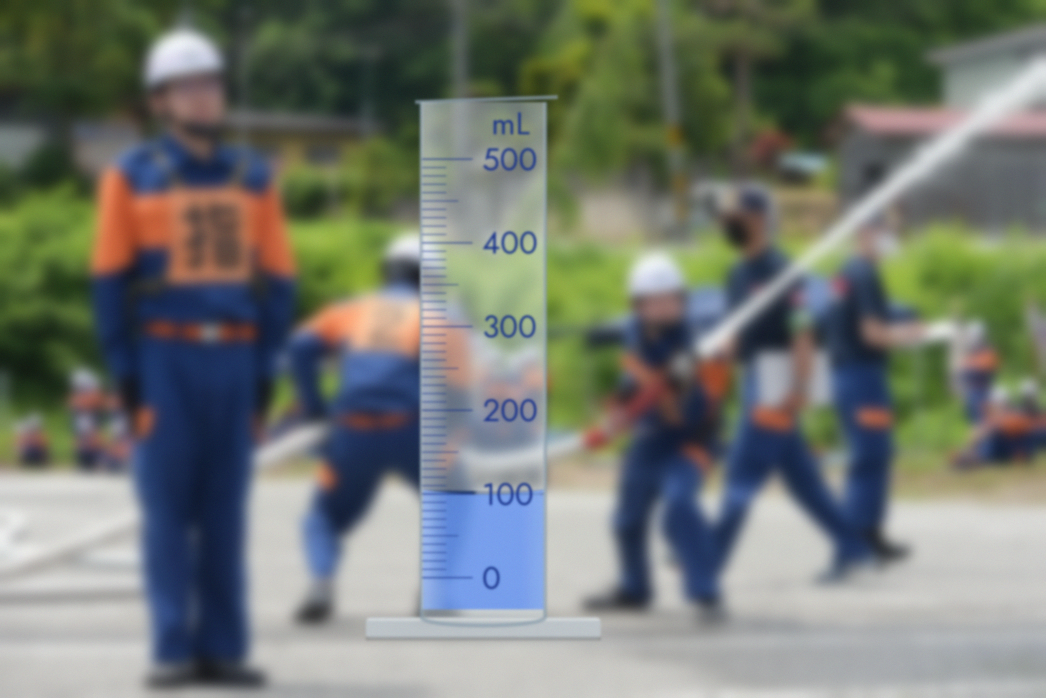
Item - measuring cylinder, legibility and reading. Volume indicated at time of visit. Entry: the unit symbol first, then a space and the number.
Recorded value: mL 100
